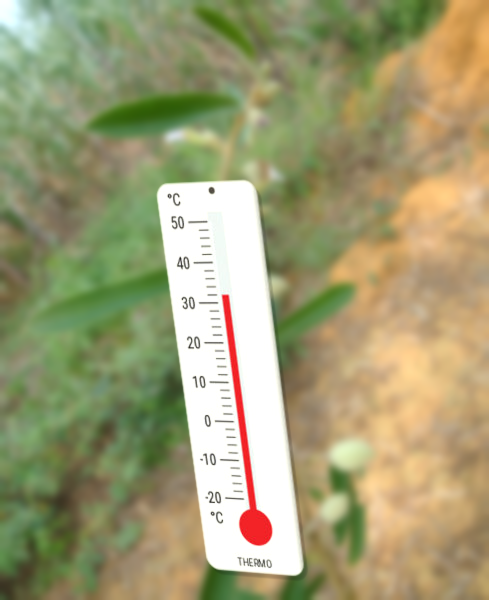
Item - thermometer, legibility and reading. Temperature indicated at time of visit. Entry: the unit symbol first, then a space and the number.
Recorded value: °C 32
